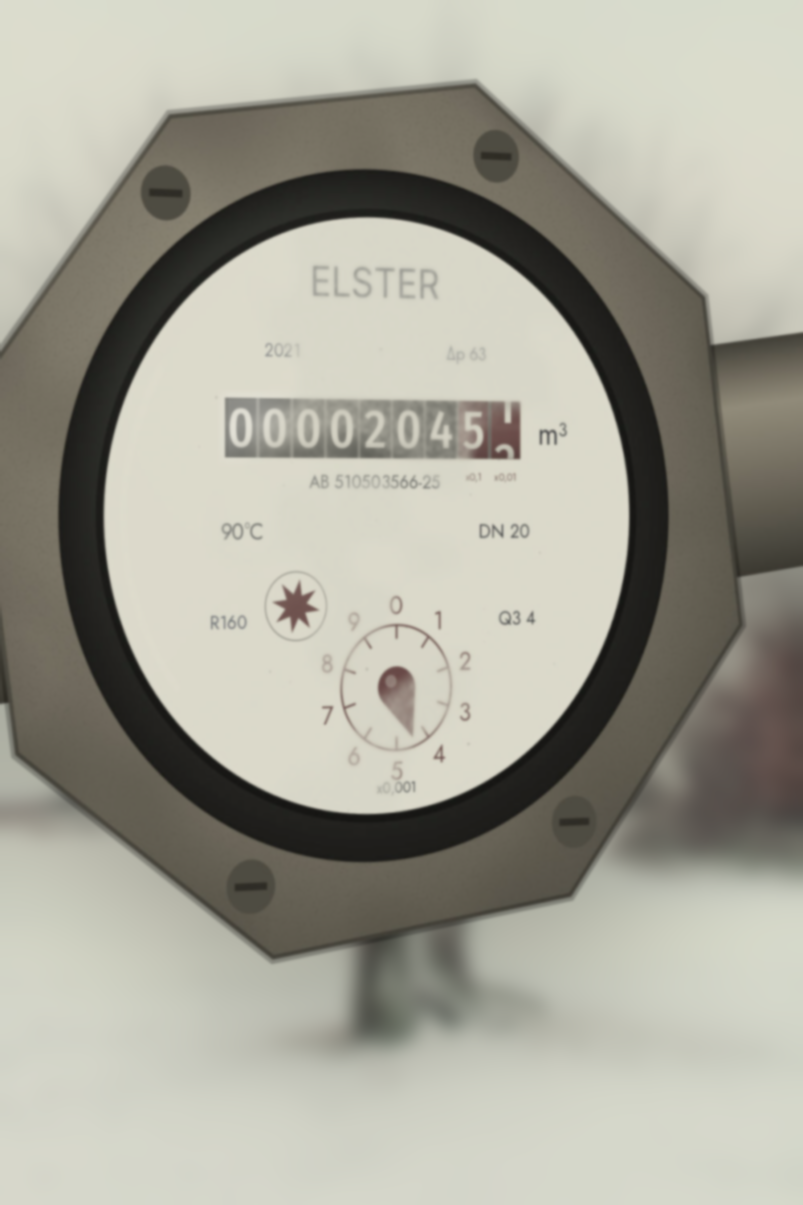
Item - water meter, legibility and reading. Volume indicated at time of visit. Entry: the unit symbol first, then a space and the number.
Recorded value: m³ 204.514
